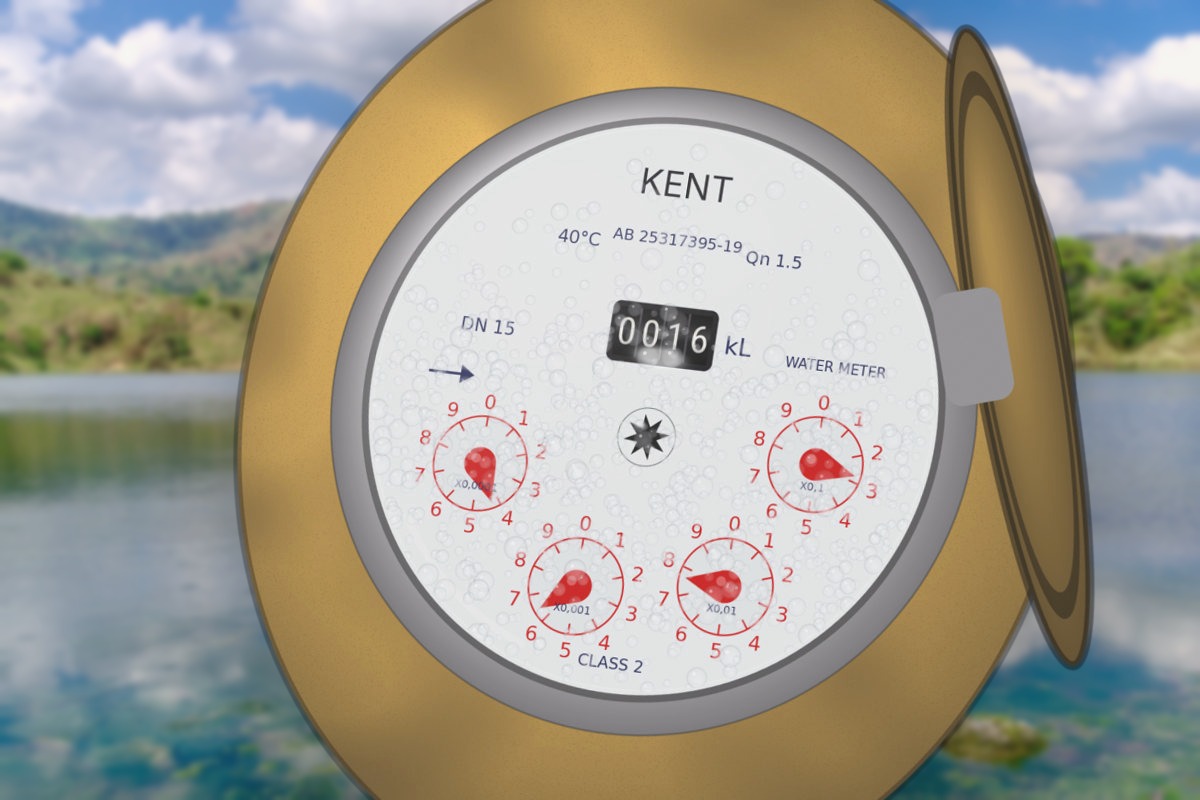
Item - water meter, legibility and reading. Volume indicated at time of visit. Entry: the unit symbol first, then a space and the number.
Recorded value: kL 16.2764
